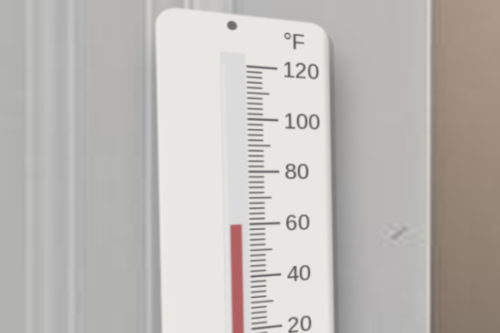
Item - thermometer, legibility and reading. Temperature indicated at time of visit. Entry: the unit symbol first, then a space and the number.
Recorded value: °F 60
